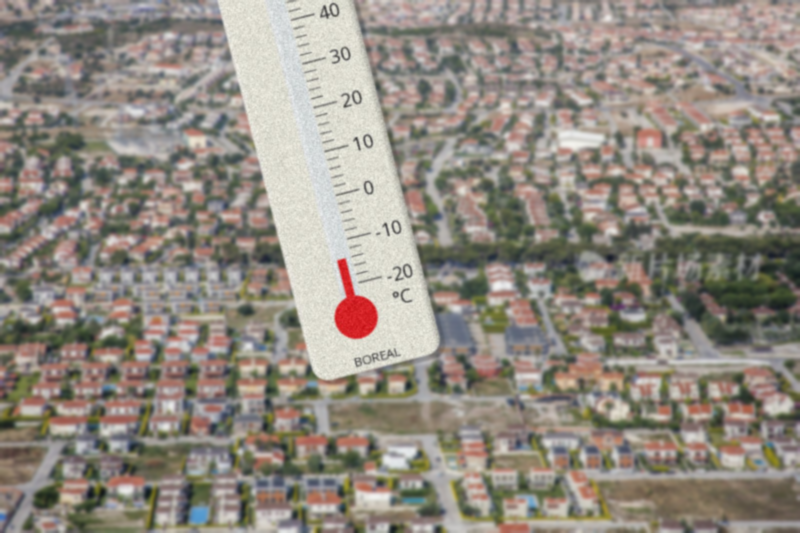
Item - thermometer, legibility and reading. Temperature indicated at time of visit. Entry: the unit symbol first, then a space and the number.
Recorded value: °C -14
